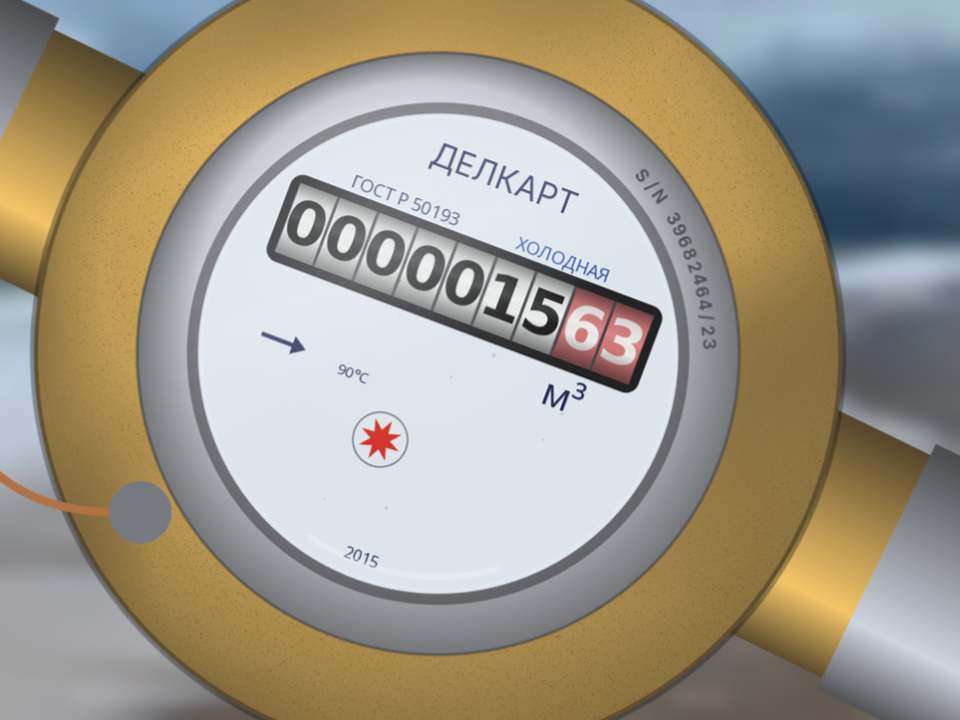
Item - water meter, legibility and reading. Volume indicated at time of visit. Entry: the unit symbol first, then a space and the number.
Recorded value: m³ 15.63
